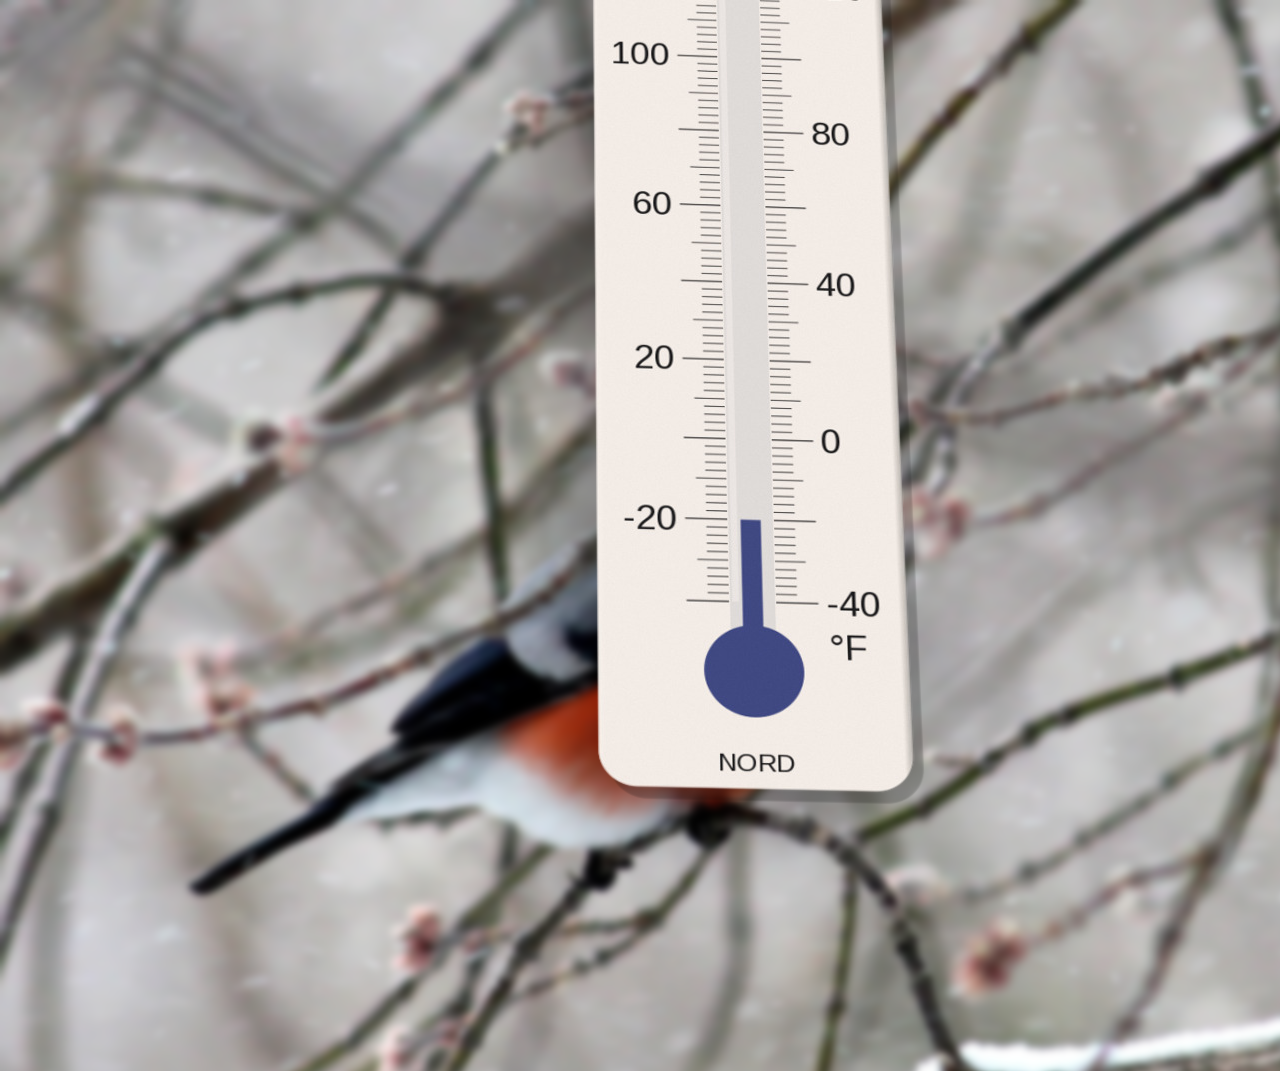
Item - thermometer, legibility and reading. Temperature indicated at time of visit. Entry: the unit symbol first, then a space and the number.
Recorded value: °F -20
